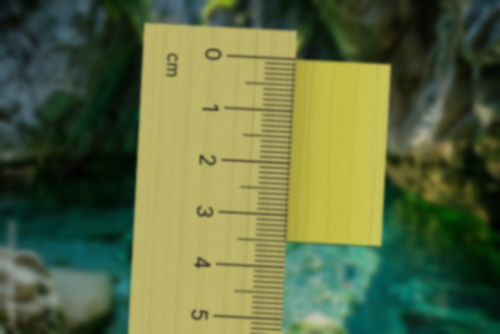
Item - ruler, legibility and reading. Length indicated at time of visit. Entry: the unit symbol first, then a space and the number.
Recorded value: cm 3.5
